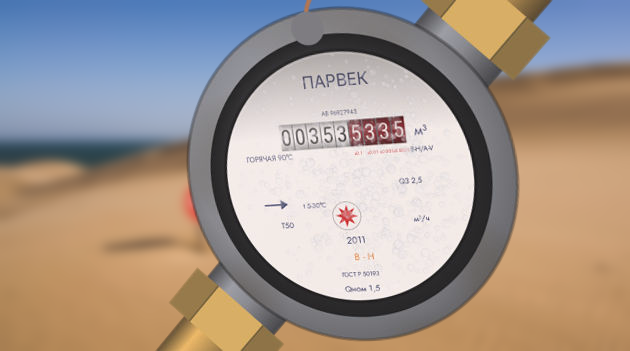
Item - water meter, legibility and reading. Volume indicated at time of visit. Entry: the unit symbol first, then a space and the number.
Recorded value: m³ 353.5335
